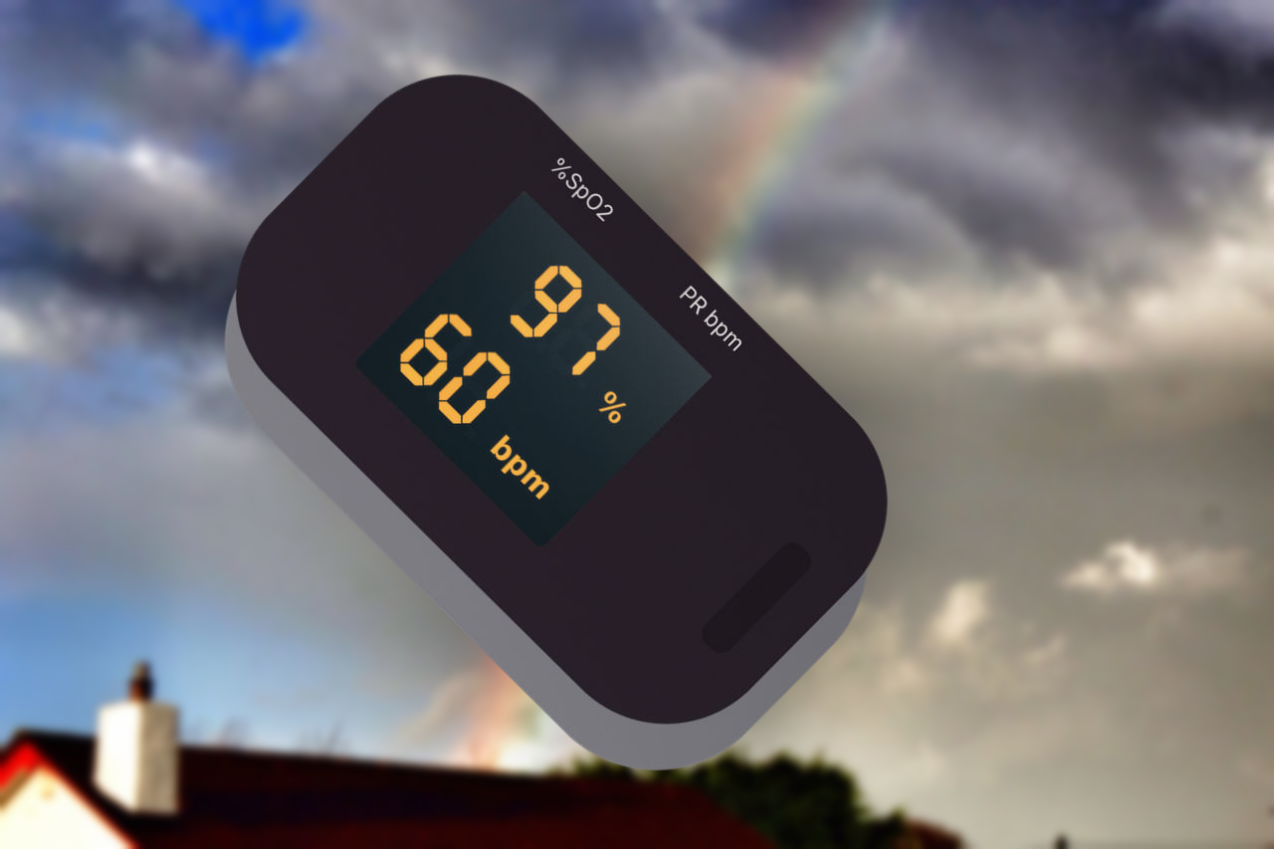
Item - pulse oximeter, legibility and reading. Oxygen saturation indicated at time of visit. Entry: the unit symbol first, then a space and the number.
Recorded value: % 97
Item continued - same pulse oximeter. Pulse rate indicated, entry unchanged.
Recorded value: bpm 60
